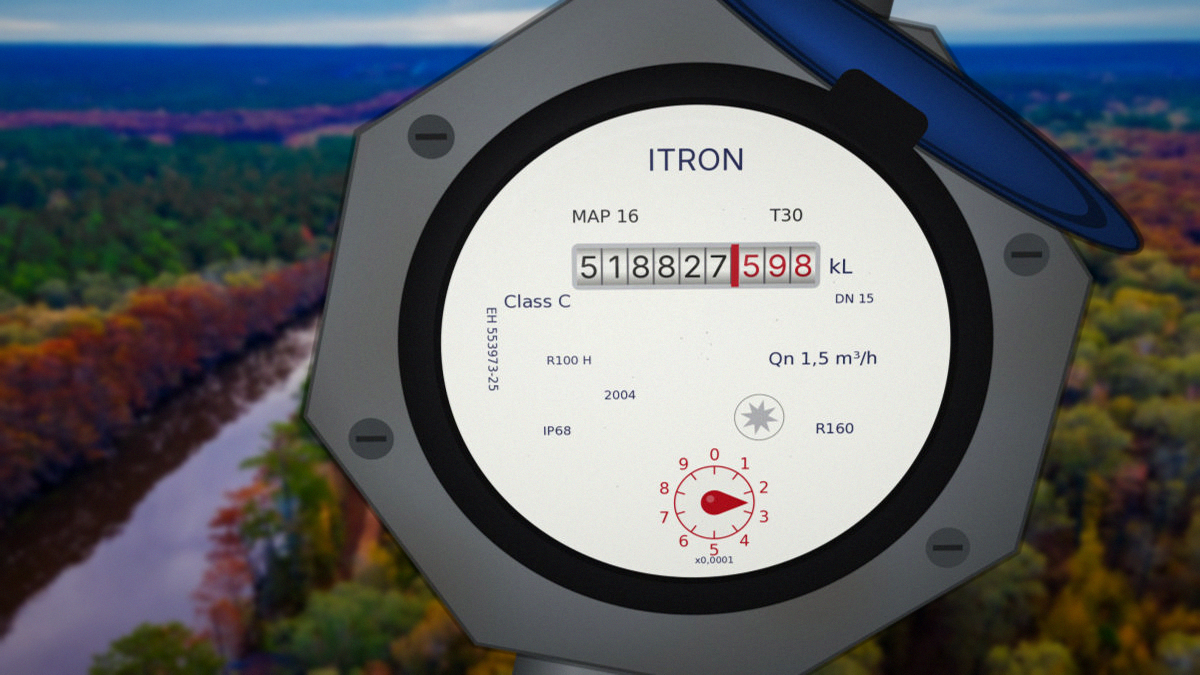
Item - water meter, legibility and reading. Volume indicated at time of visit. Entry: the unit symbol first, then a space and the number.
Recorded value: kL 518827.5982
